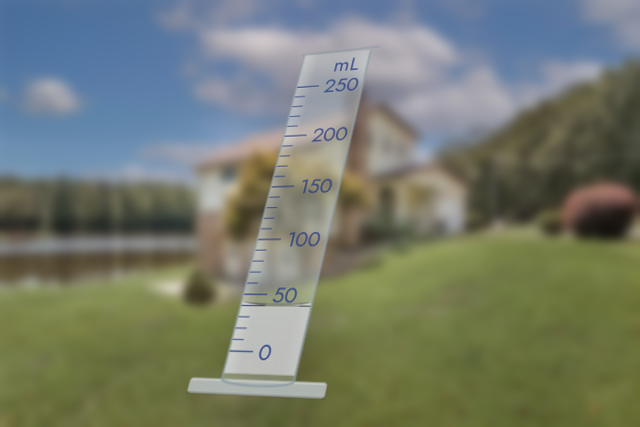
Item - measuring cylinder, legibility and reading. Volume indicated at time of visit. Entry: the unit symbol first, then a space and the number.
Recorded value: mL 40
